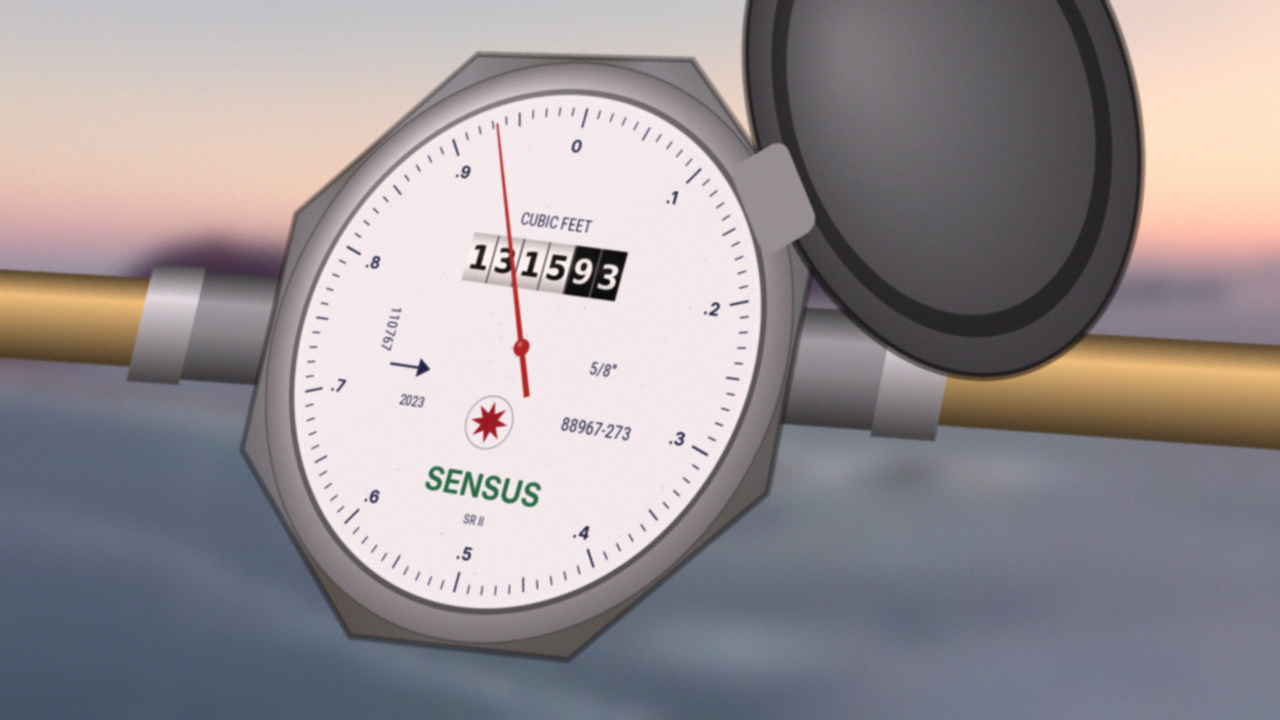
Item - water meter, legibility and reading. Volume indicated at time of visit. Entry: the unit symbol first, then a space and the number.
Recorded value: ft³ 131592.93
